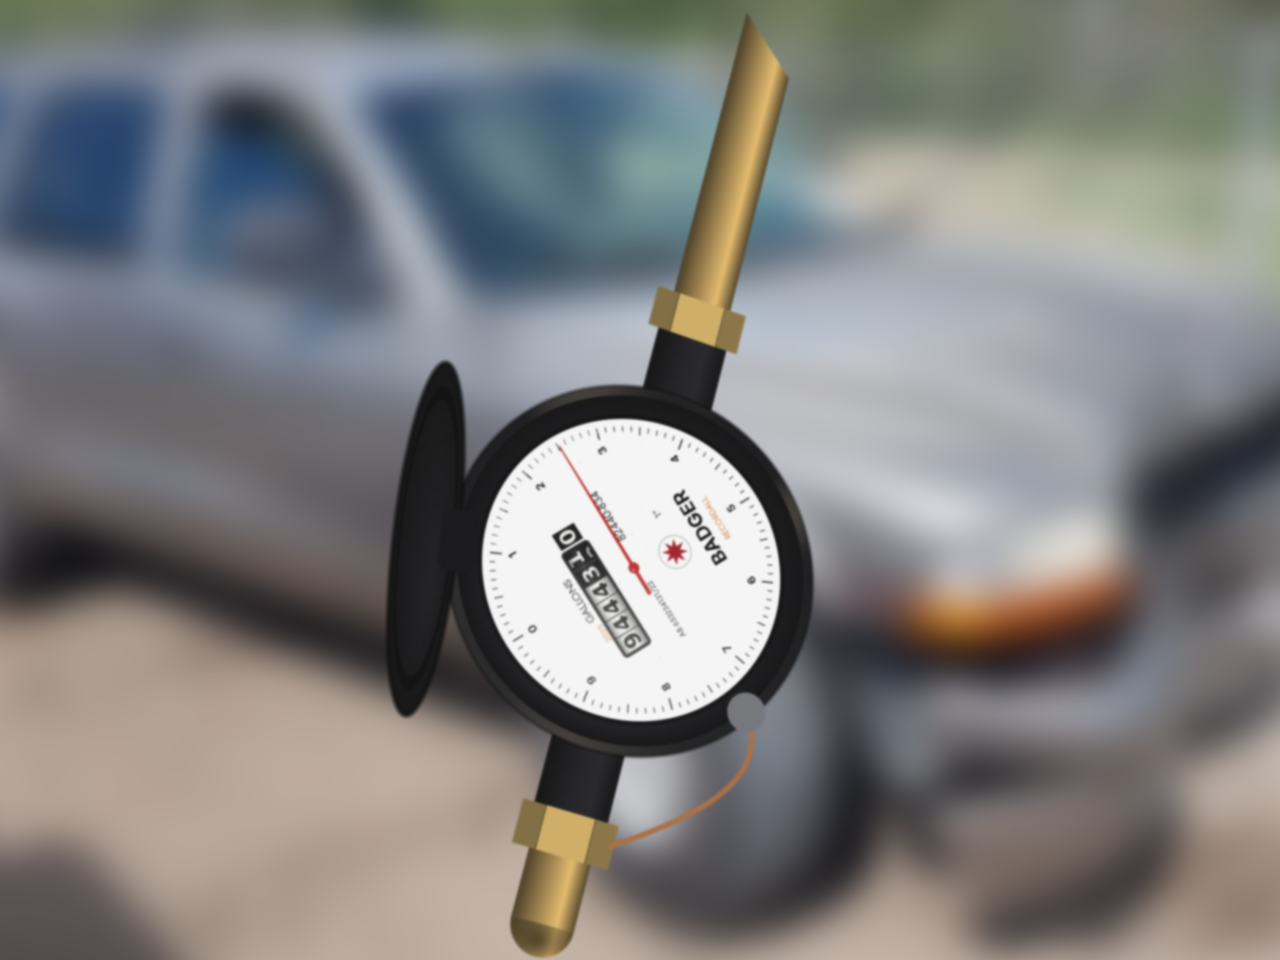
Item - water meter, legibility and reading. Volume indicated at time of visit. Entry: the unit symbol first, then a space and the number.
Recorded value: gal 9444312.5
